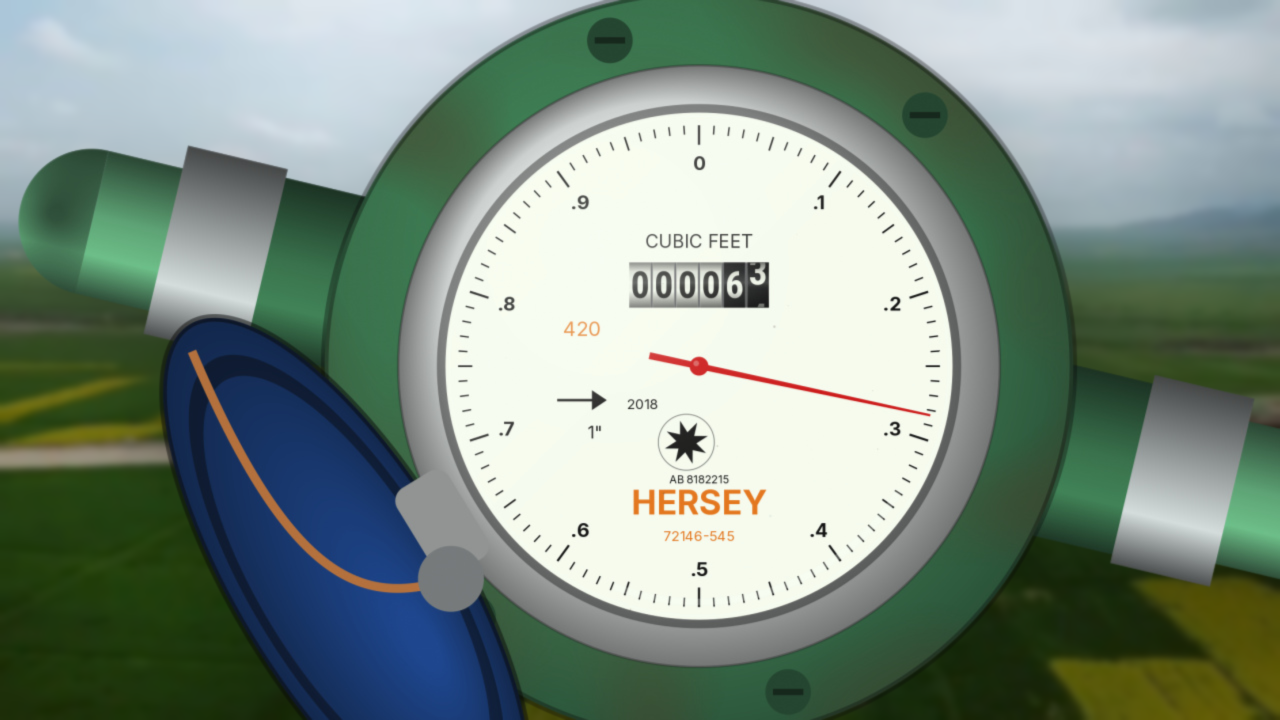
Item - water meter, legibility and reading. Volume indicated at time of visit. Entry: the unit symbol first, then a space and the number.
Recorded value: ft³ 63.28
